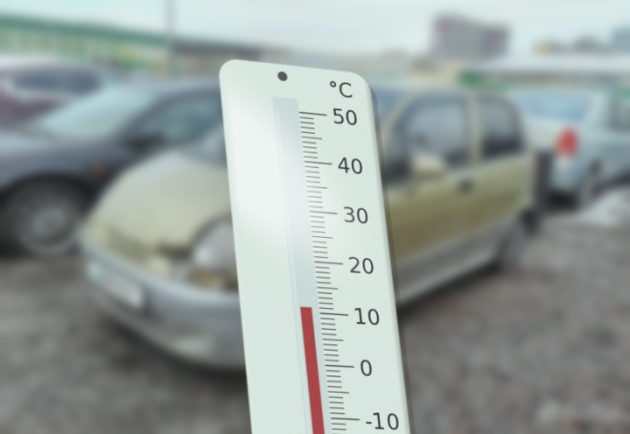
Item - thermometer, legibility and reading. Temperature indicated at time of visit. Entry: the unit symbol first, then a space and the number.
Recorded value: °C 11
